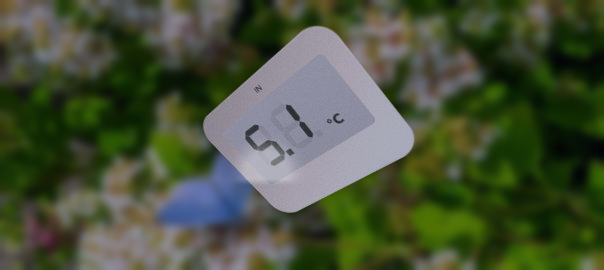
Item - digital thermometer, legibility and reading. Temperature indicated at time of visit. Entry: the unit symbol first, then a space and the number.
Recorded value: °C 5.1
